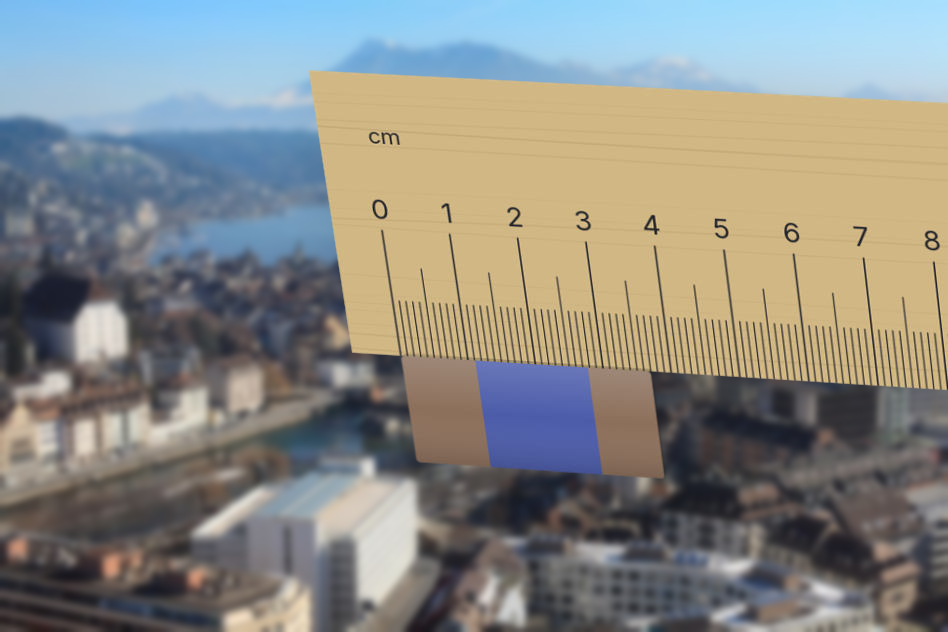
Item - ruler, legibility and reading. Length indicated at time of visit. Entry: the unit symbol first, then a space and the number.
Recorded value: cm 3.7
